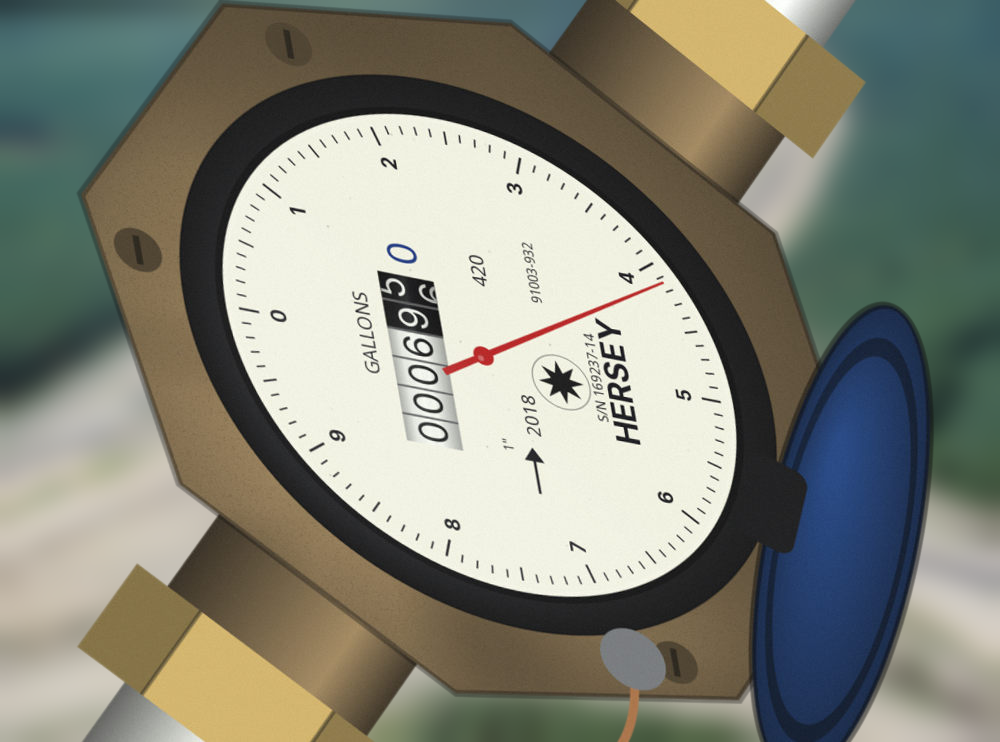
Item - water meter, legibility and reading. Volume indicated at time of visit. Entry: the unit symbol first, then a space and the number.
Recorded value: gal 6954.1
